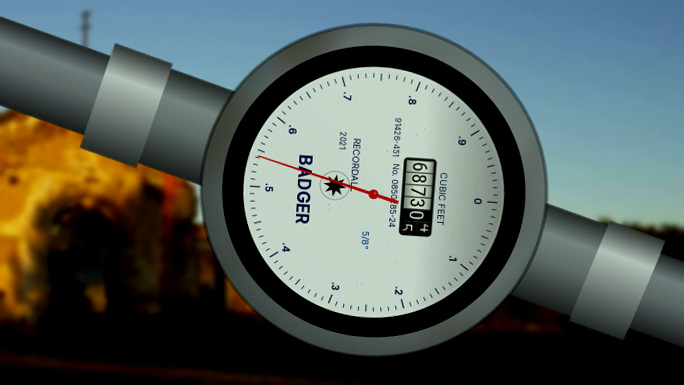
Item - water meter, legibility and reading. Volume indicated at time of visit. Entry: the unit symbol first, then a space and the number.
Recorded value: ft³ 687304.54
